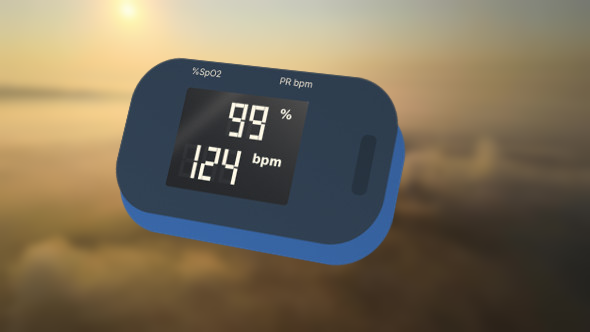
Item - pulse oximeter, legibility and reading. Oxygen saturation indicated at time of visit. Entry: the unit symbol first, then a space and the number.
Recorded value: % 99
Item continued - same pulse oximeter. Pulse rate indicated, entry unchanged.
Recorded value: bpm 124
